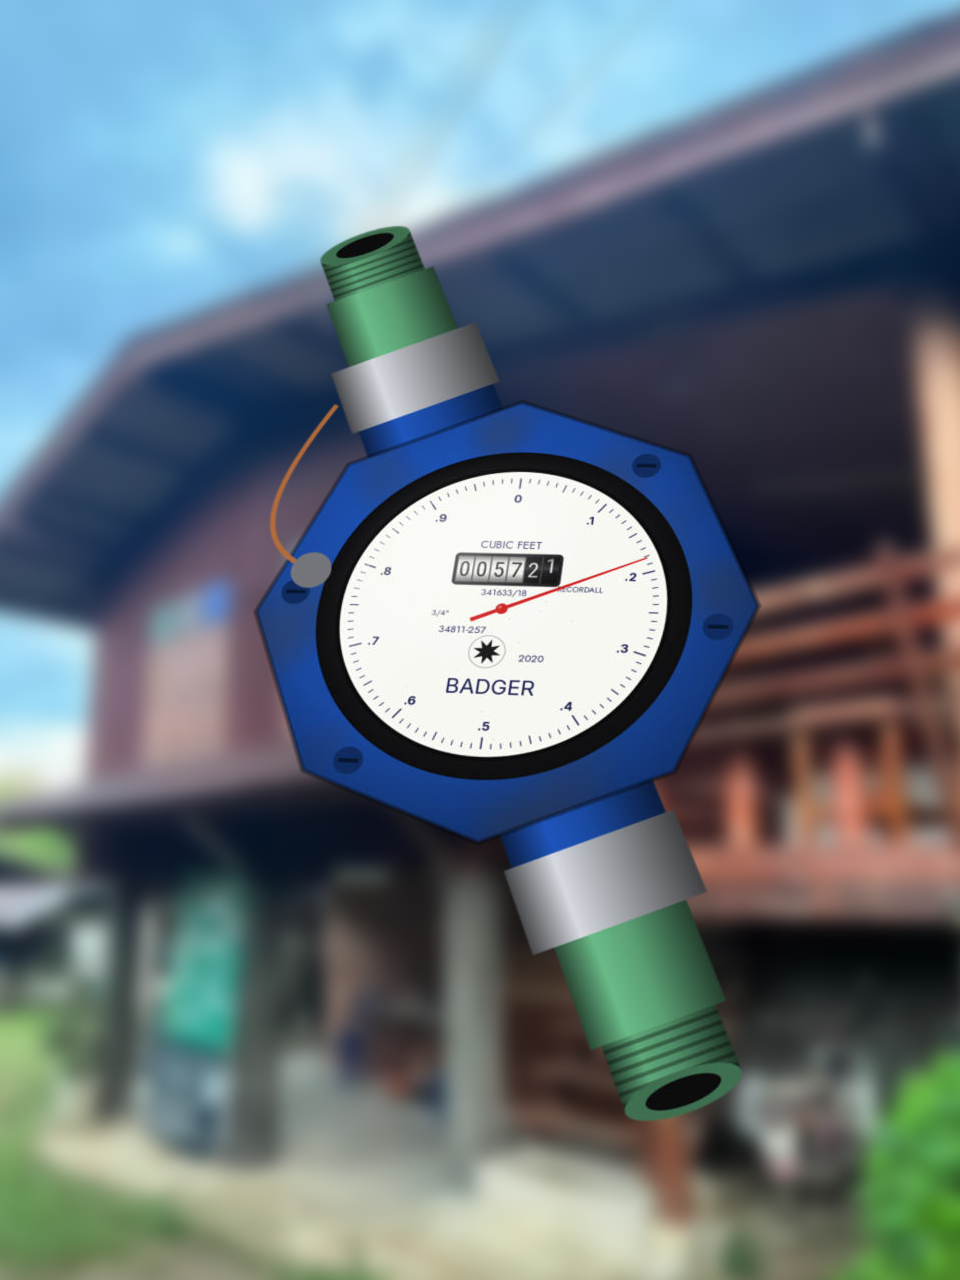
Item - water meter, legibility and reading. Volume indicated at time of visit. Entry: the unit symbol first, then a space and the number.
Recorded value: ft³ 5721.18
